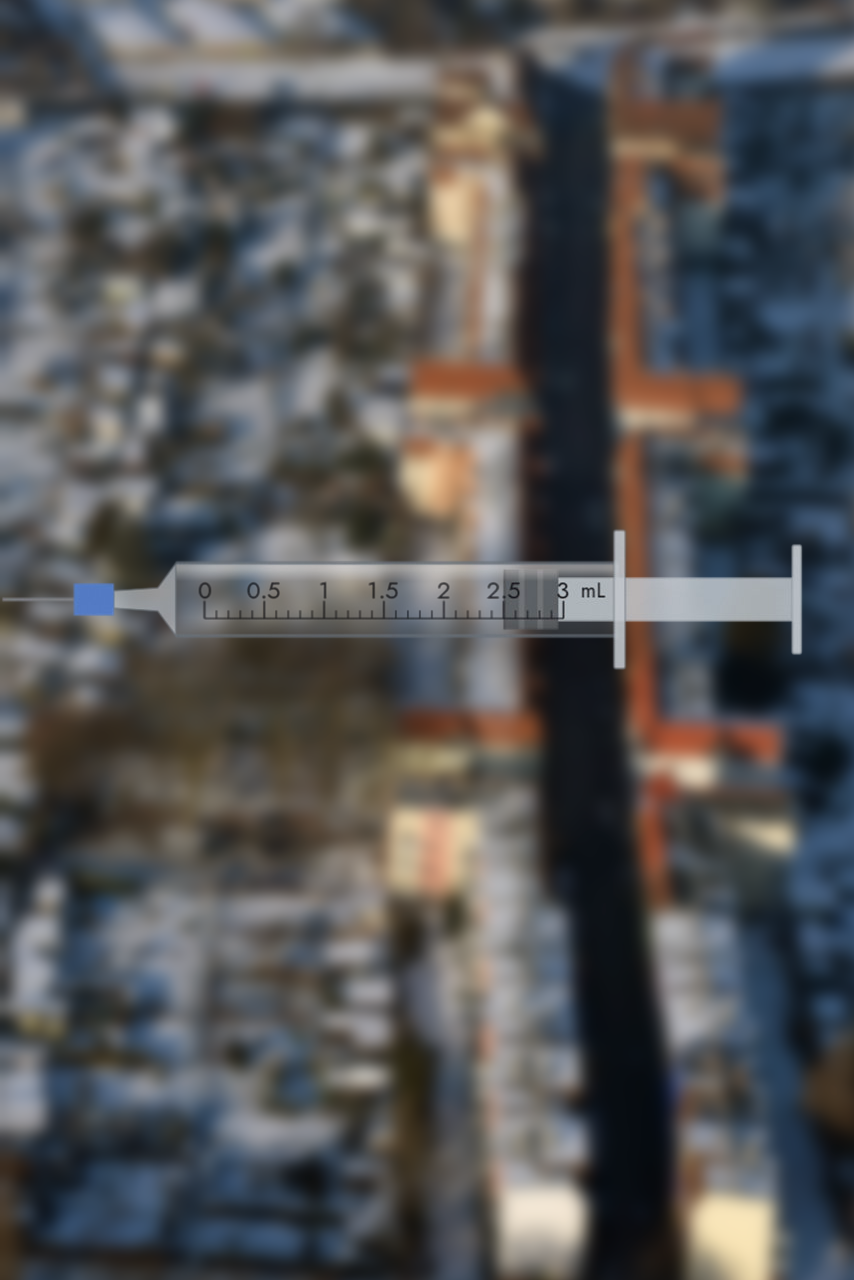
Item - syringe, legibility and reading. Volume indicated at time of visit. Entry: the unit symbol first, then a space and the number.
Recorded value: mL 2.5
